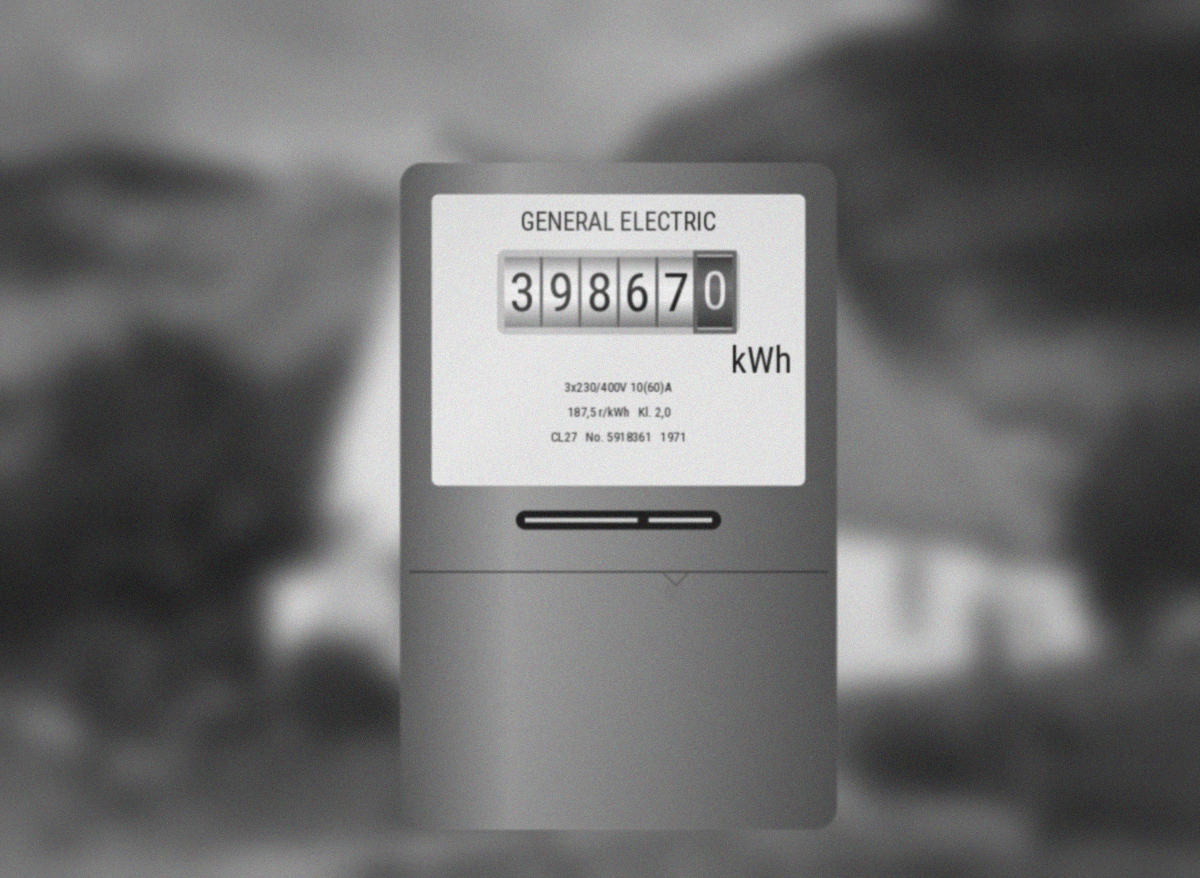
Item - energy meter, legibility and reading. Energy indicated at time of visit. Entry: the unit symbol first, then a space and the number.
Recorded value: kWh 39867.0
